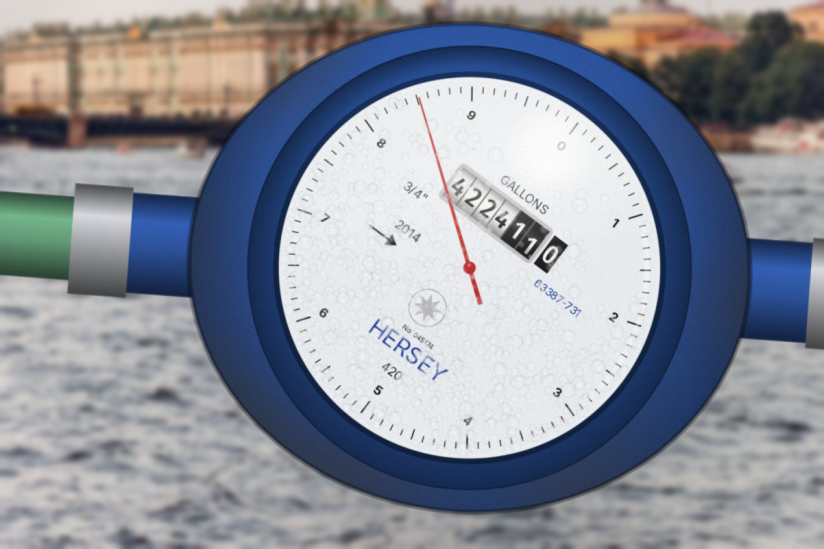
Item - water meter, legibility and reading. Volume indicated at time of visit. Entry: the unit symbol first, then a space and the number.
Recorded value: gal 4224108.5
